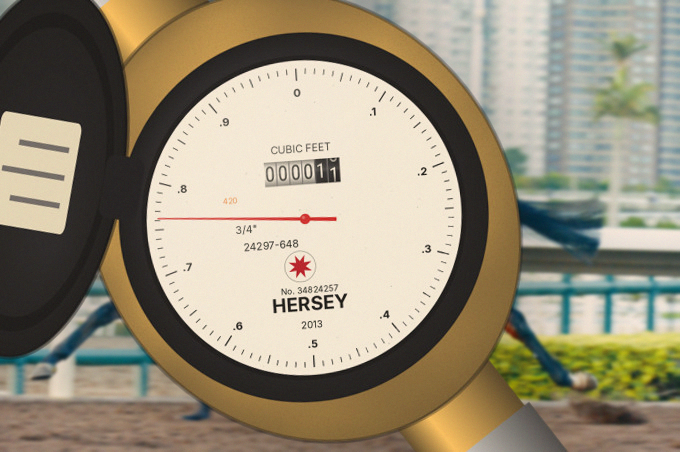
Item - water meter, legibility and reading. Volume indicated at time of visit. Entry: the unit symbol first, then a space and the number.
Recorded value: ft³ 10.76
